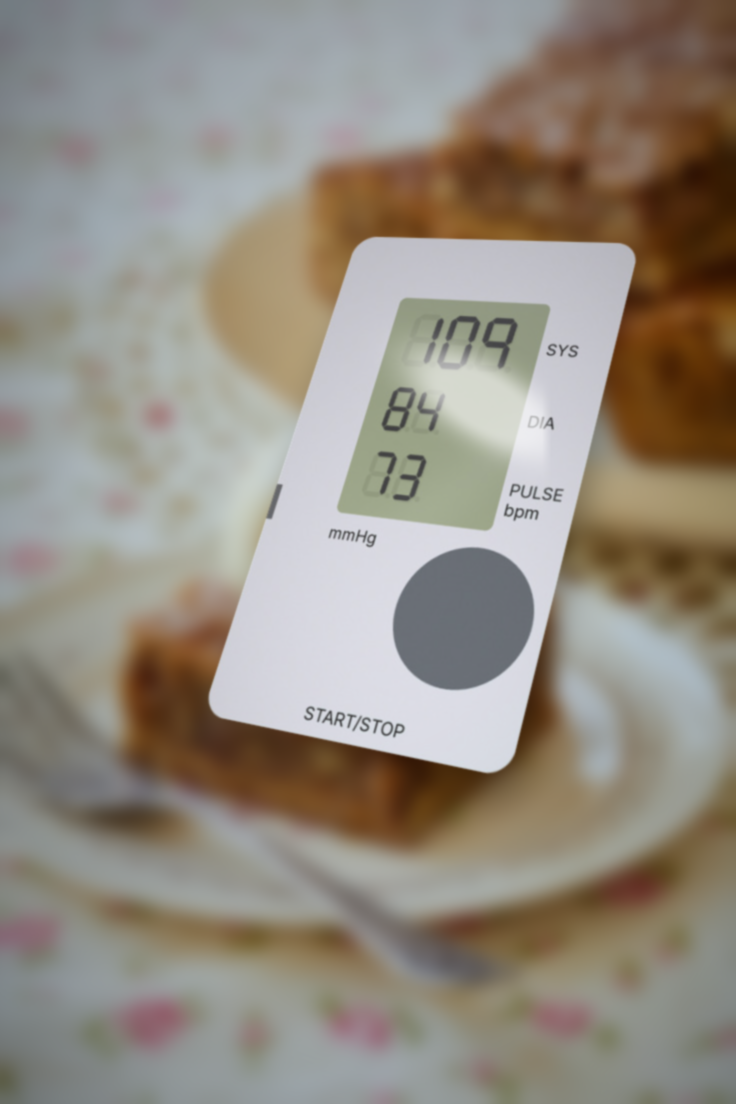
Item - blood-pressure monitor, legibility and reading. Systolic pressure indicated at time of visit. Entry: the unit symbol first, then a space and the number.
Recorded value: mmHg 109
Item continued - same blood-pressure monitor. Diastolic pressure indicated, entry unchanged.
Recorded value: mmHg 84
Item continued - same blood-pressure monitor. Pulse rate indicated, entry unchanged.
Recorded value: bpm 73
